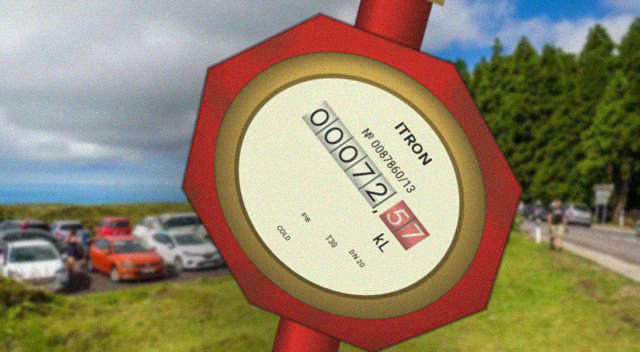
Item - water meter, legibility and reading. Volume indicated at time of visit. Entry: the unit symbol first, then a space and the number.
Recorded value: kL 72.57
